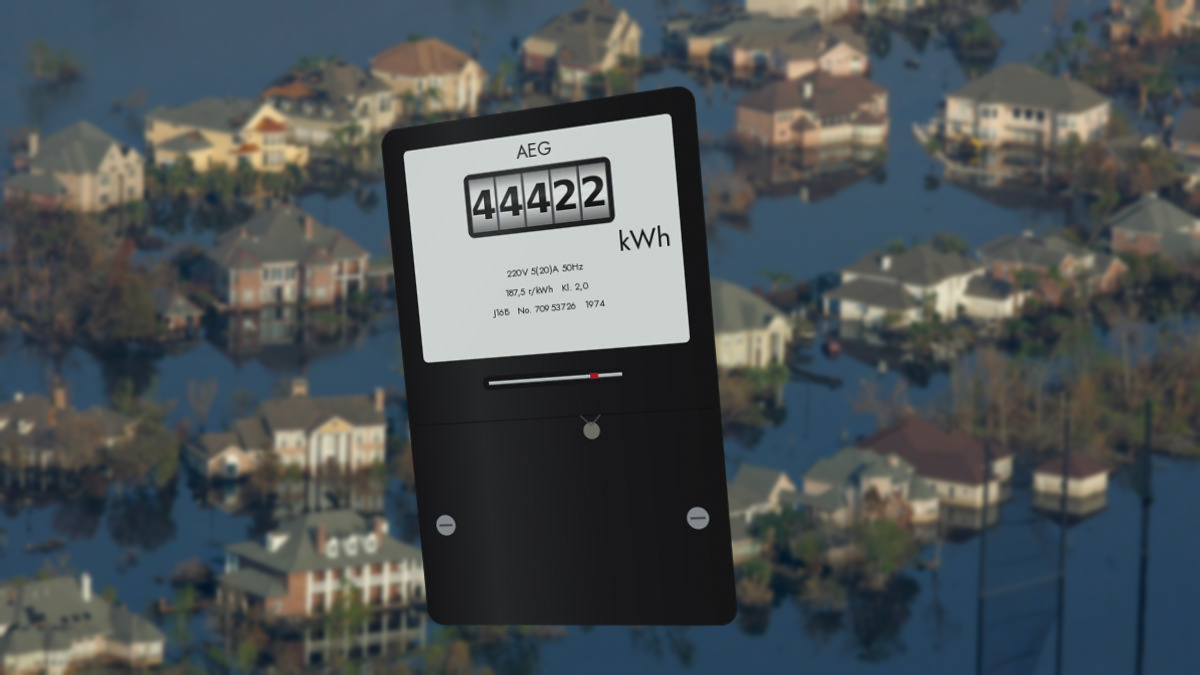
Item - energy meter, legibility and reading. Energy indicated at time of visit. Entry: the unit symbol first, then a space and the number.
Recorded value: kWh 44422
